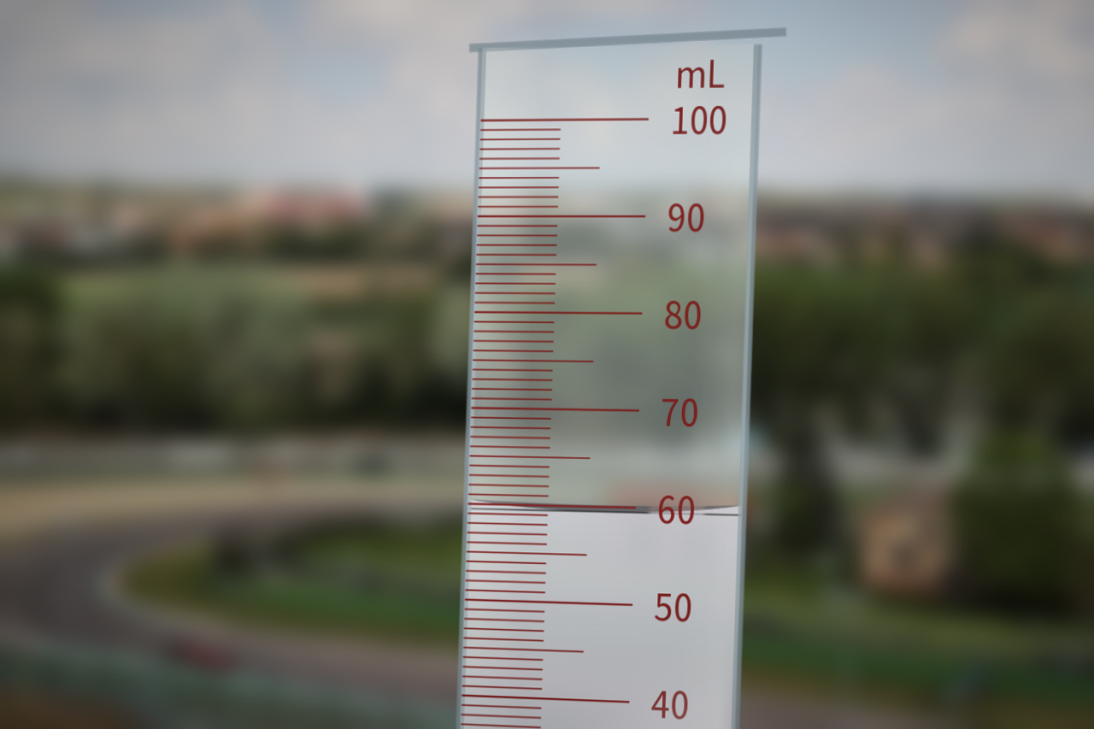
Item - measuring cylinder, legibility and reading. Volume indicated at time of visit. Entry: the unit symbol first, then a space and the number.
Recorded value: mL 59.5
